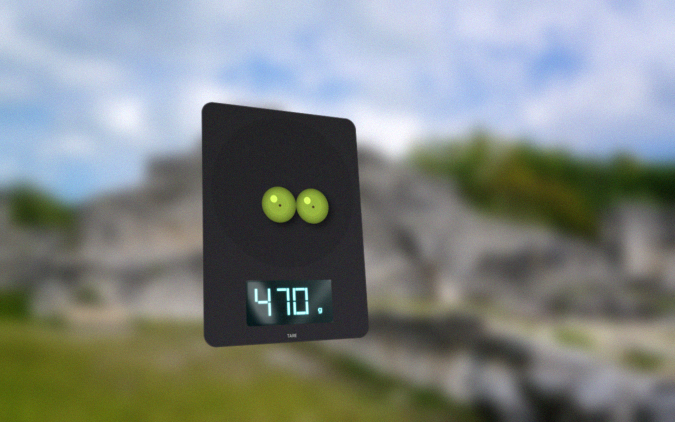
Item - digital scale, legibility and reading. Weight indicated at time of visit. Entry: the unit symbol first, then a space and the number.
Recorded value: g 470
